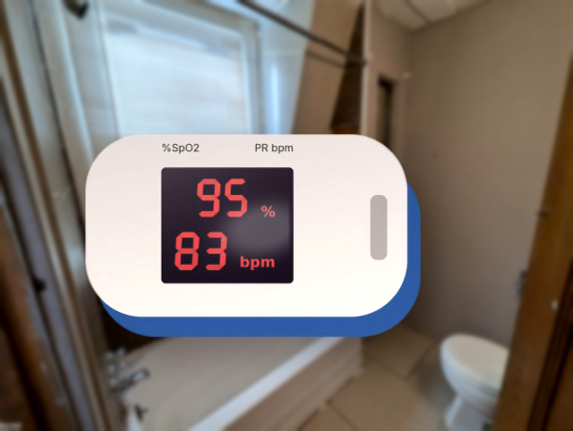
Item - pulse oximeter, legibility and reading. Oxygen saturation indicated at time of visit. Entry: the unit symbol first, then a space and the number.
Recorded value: % 95
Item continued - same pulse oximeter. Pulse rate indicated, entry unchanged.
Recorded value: bpm 83
